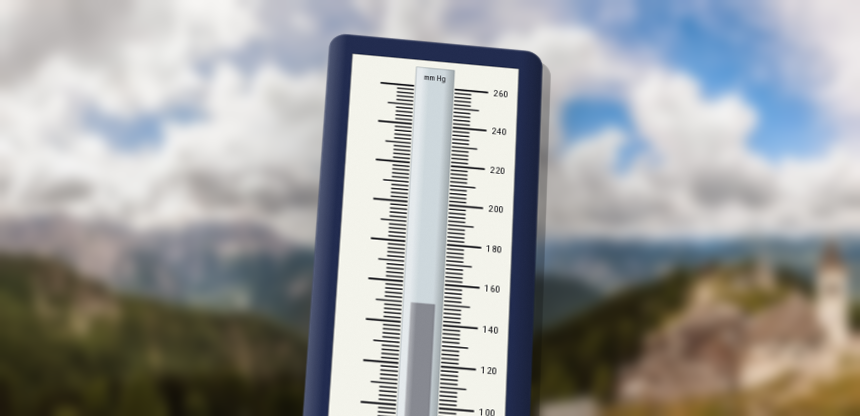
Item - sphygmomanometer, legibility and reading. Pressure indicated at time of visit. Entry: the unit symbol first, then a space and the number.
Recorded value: mmHg 150
